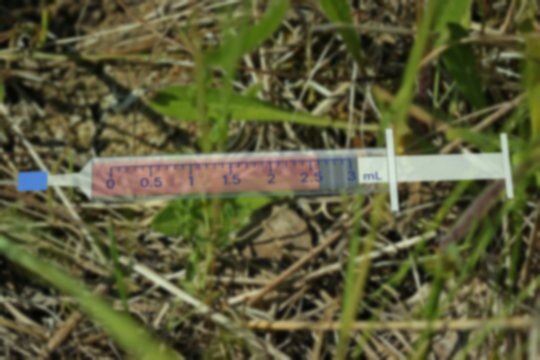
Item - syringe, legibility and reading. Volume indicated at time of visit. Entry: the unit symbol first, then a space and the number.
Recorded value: mL 2.6
